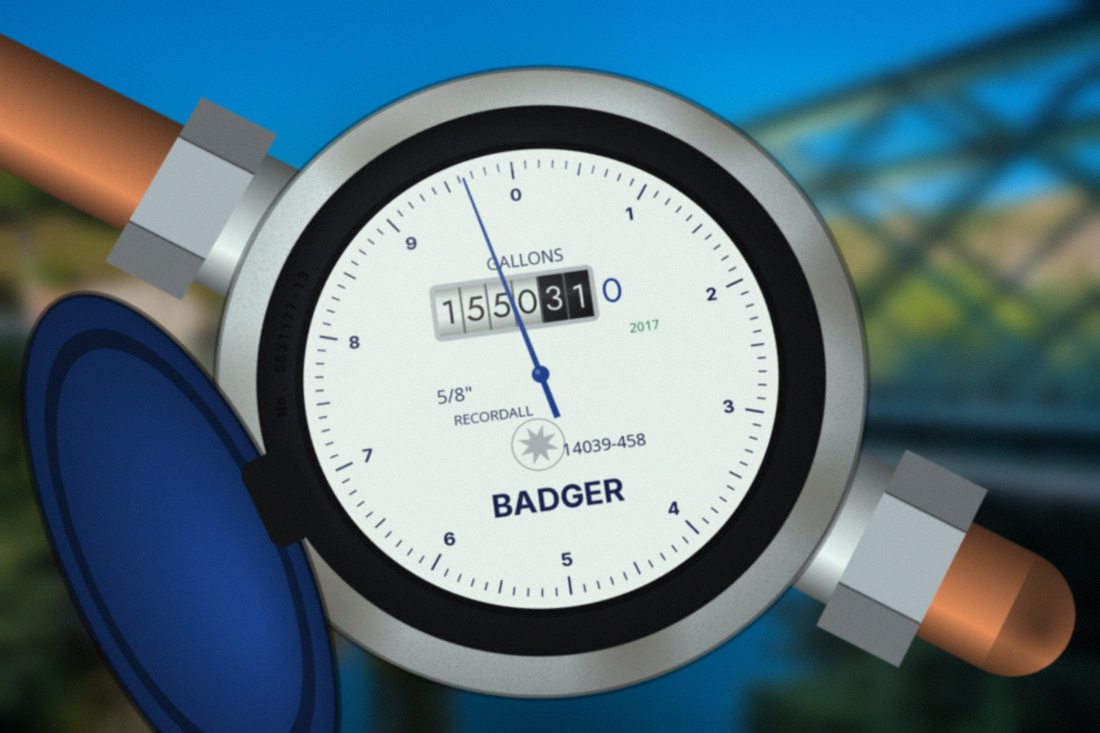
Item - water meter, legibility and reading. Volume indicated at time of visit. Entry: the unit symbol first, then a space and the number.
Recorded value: gal 1550309.6
